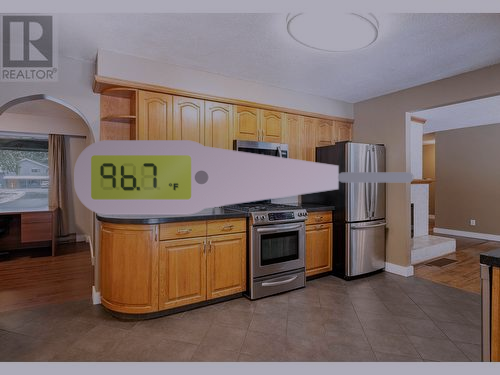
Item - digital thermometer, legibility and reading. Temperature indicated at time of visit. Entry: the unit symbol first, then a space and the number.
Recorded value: °F 96.7
